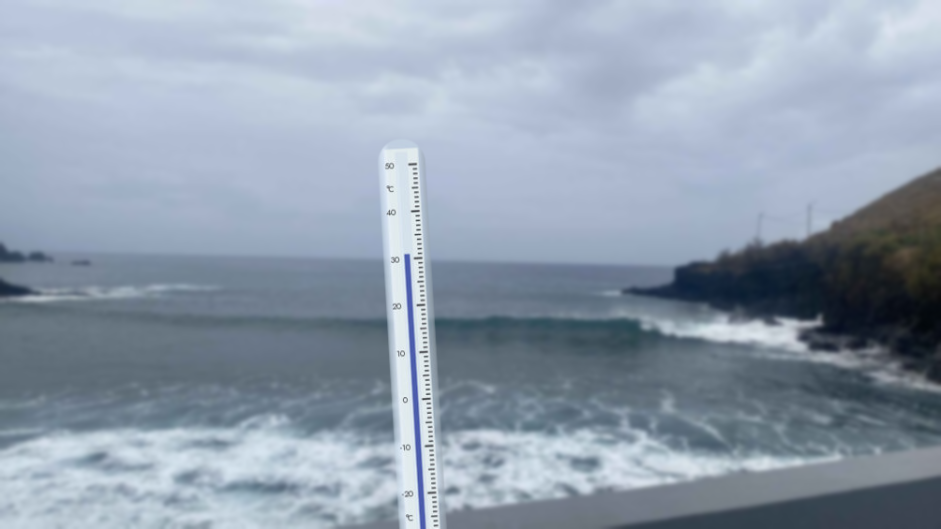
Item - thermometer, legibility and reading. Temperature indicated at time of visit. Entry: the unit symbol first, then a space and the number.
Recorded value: °C 31
